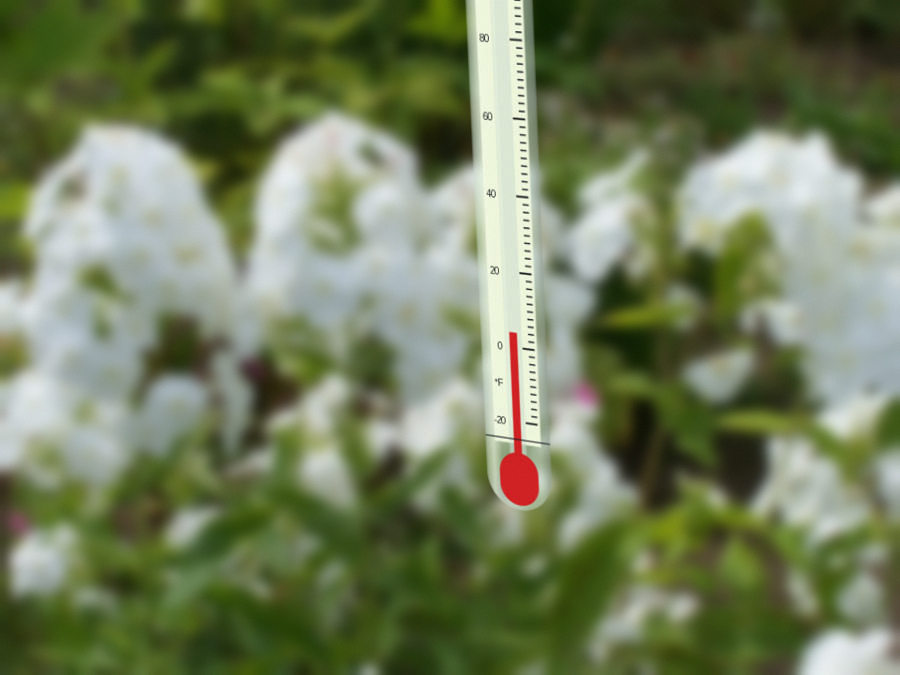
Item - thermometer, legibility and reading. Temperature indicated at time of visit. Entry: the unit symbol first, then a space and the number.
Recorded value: °F 4
